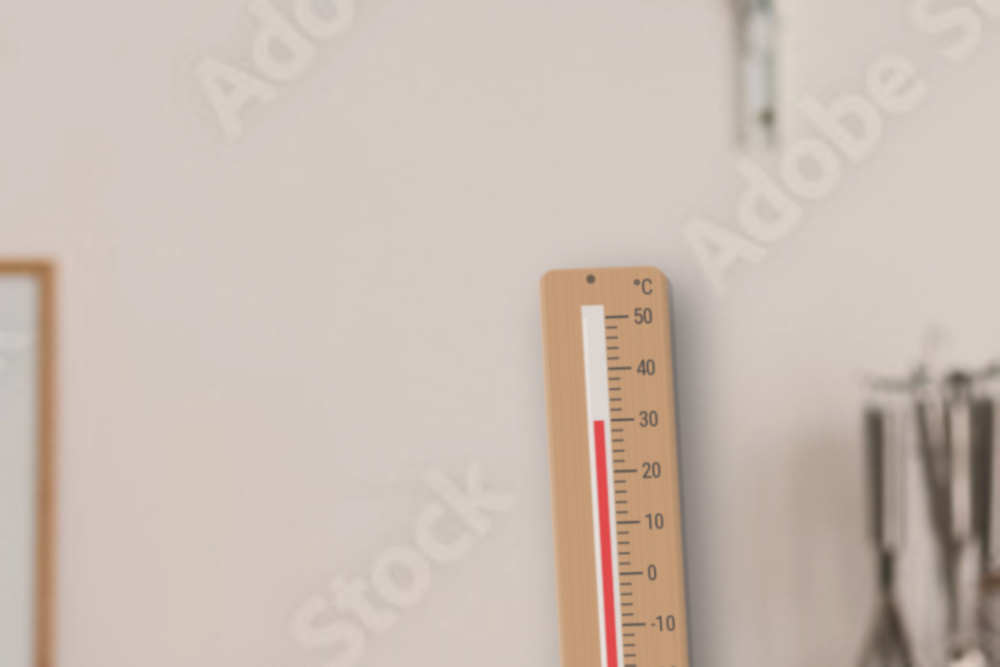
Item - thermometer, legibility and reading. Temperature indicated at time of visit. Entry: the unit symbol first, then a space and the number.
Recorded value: °C 30
